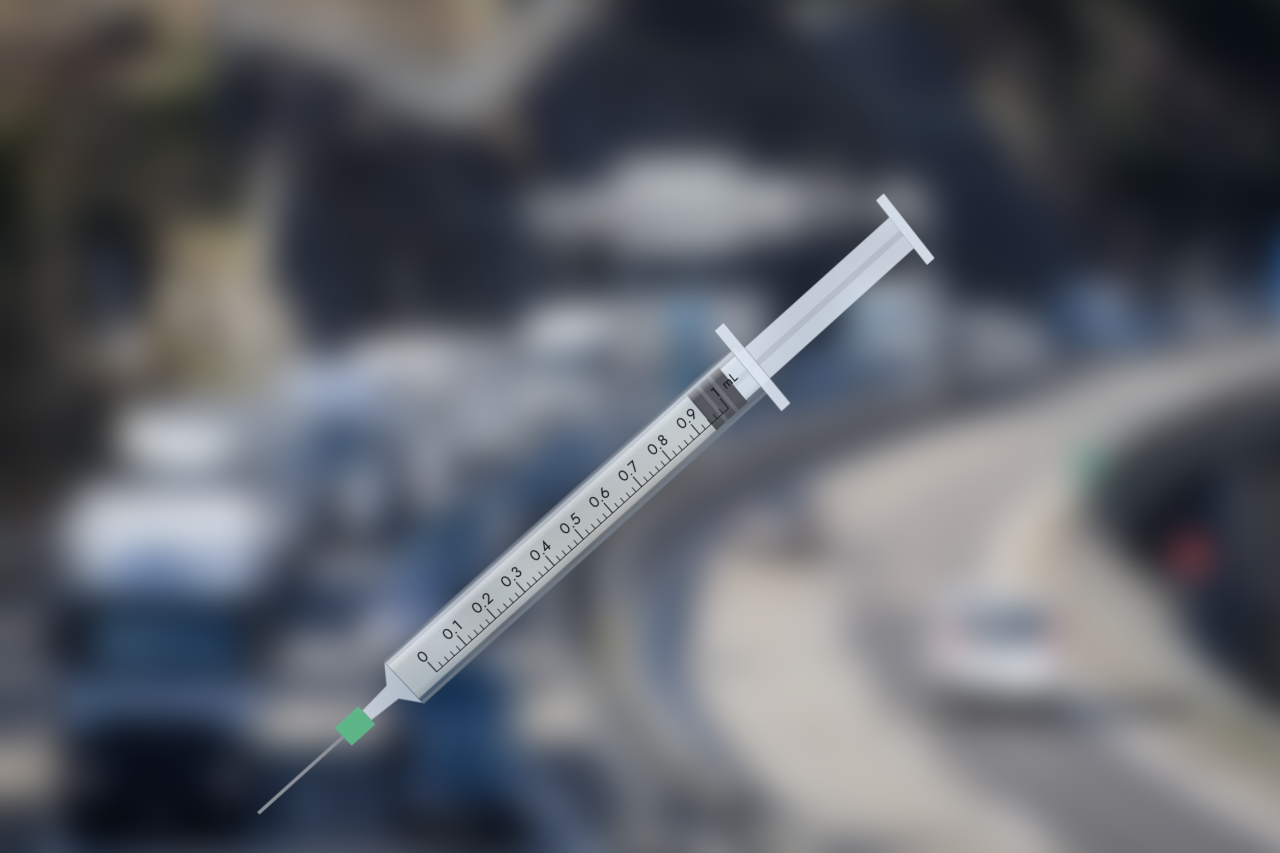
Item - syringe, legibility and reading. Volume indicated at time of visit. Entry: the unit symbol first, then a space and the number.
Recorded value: mL 0.94
